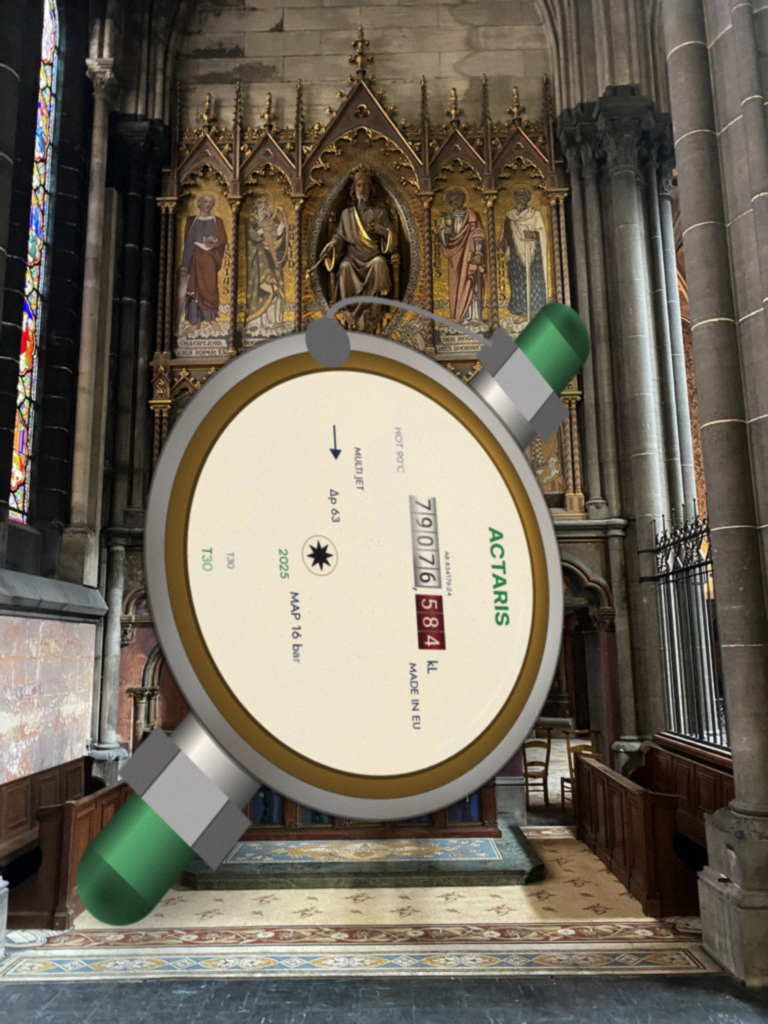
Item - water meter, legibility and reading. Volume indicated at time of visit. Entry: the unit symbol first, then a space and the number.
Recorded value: kL 79076.584
